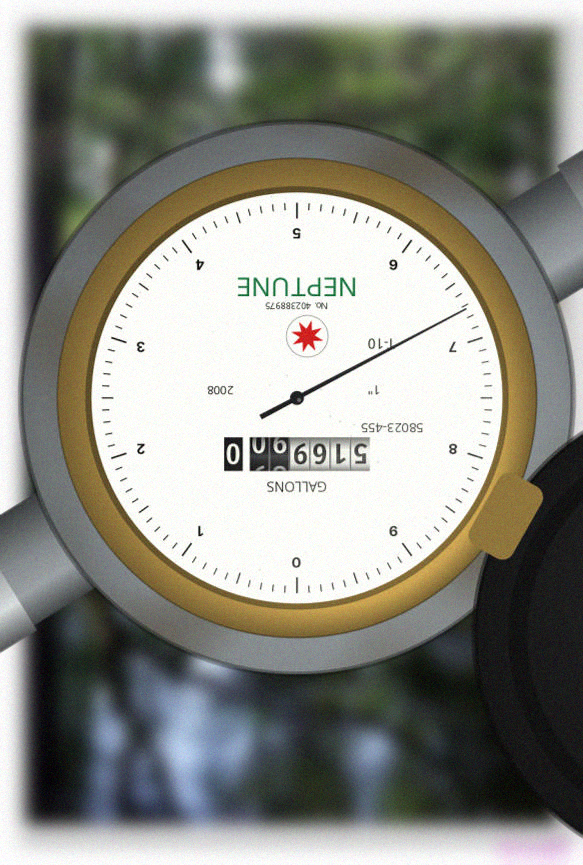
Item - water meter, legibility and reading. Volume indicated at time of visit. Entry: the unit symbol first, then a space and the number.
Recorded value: gal 5169896.7
